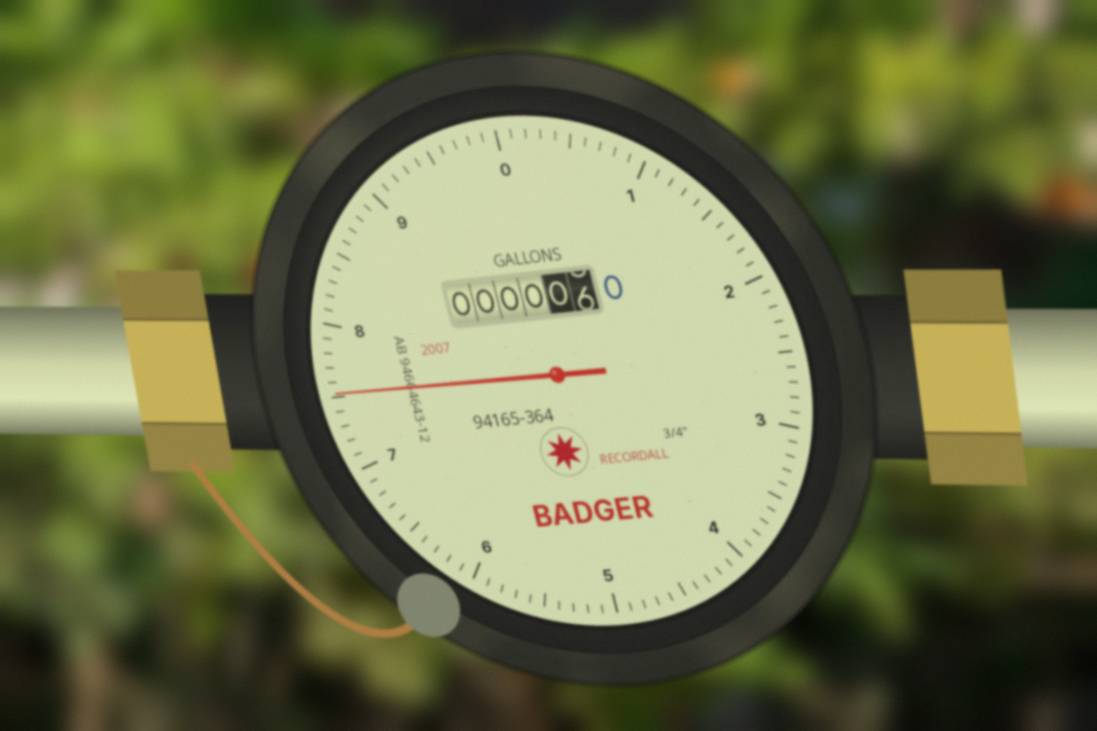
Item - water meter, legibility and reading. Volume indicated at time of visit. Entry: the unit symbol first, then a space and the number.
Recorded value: gal 57.5
